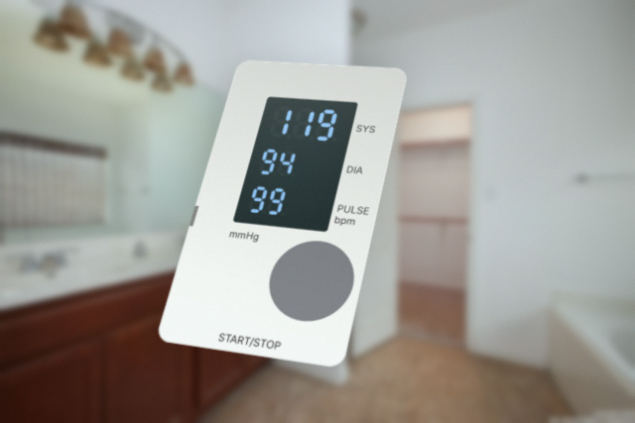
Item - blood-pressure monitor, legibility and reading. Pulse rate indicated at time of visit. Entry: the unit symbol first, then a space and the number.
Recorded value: bpm 99
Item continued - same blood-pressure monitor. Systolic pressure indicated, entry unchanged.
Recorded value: mmHg 119
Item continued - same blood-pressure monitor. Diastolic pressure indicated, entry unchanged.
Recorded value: mmHg 94
